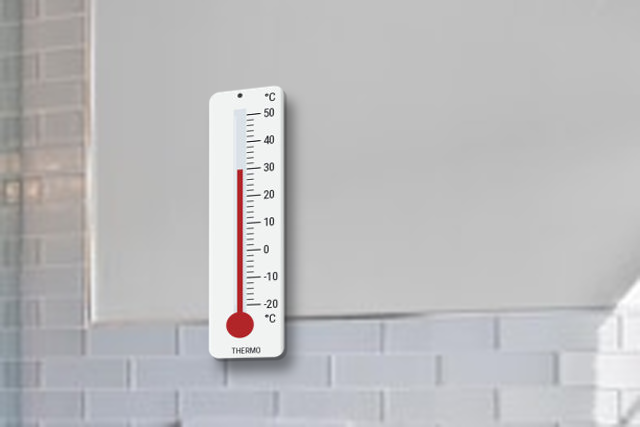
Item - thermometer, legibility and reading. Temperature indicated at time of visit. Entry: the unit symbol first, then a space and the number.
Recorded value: °C 30
